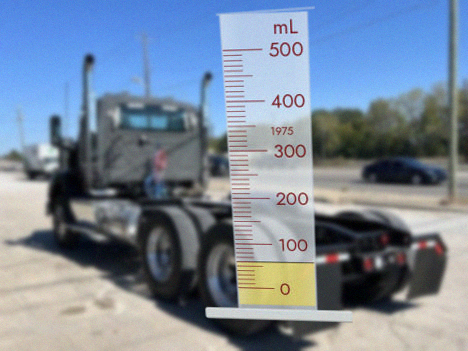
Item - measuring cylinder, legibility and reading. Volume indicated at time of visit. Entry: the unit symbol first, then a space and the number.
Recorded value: mL 60
